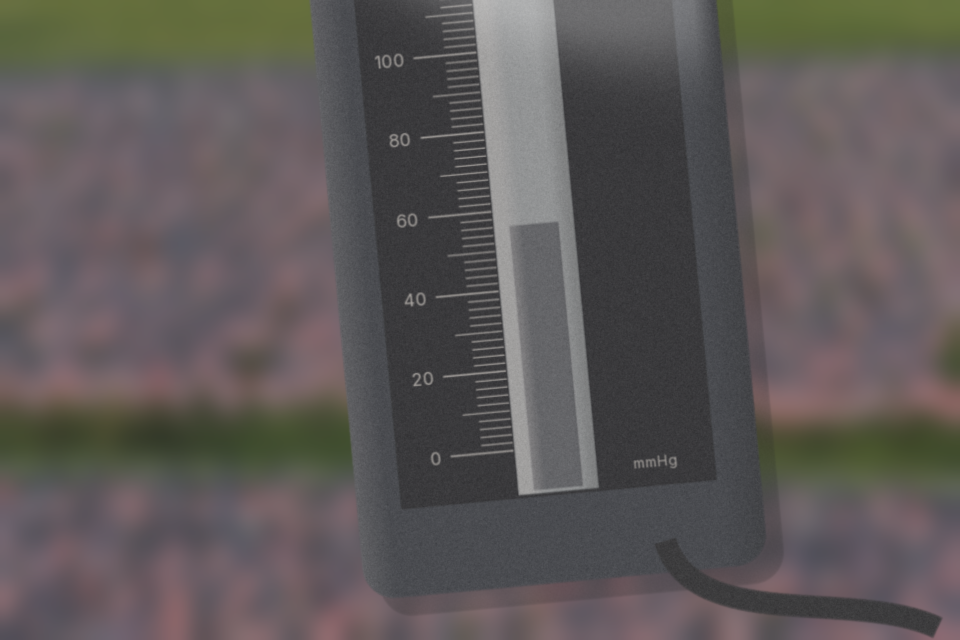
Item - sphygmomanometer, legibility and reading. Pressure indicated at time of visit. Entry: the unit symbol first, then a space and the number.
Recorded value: mmHg 56
